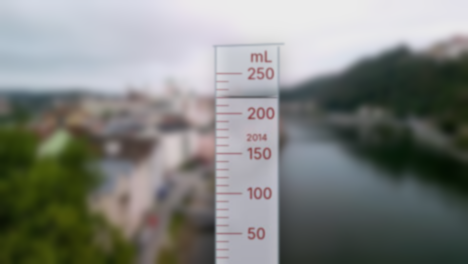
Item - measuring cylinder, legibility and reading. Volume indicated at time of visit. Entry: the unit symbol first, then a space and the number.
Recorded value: mL 220
